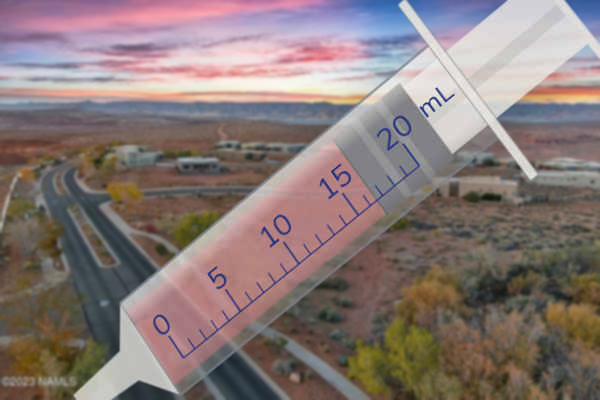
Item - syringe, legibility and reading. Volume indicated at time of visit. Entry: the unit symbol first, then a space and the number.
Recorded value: mL 16.5
